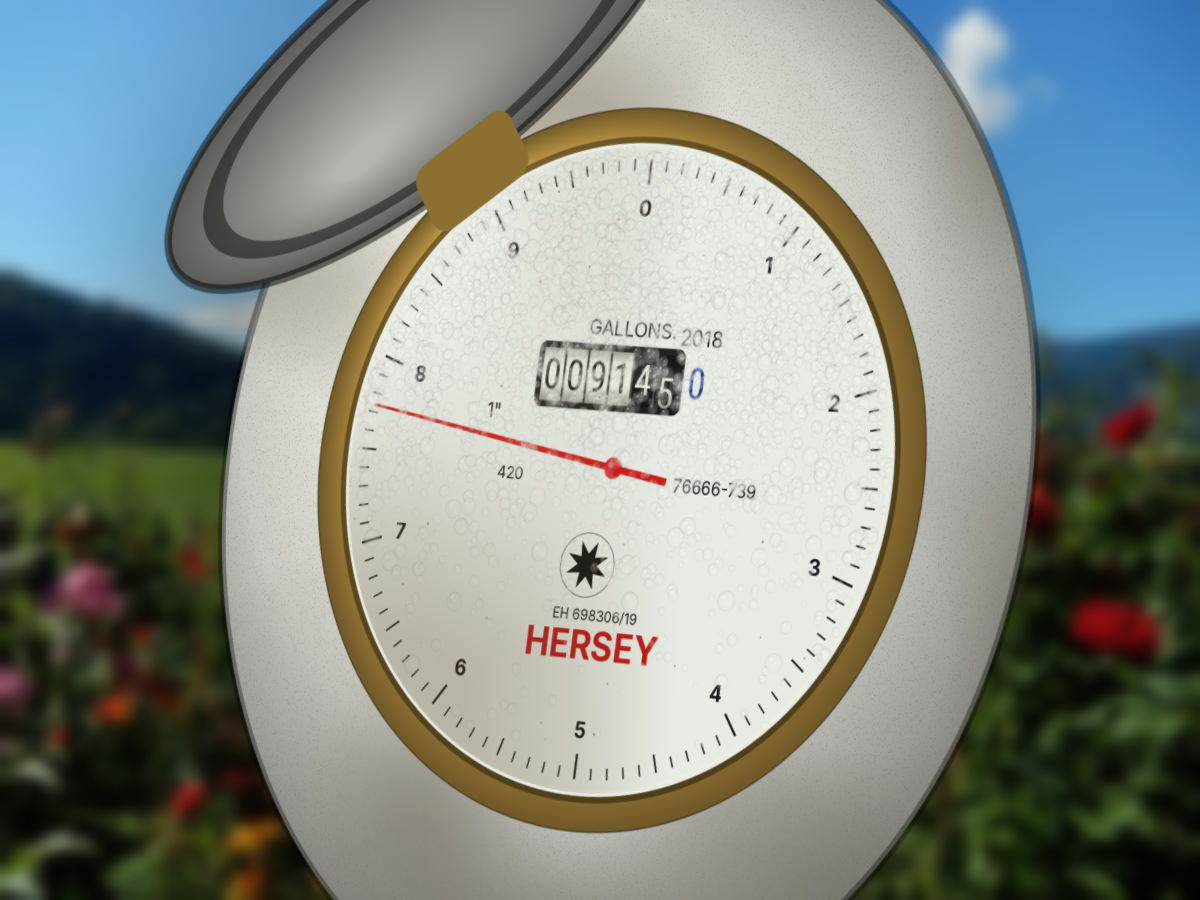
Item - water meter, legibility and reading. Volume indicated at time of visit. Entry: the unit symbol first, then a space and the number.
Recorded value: gal 91447.7
